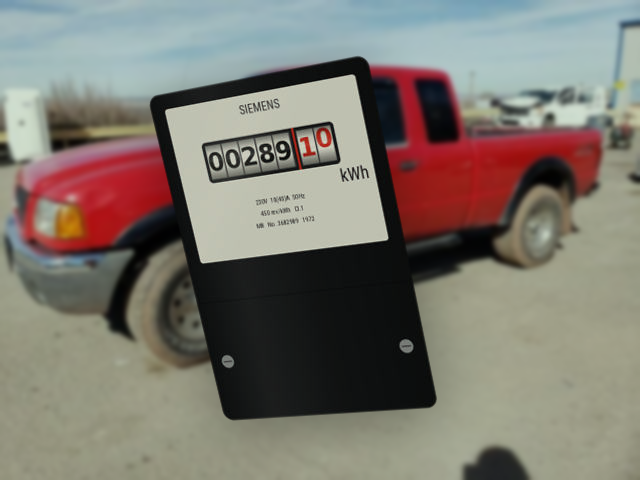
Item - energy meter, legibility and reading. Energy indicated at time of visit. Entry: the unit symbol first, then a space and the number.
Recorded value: kWh 289.10
